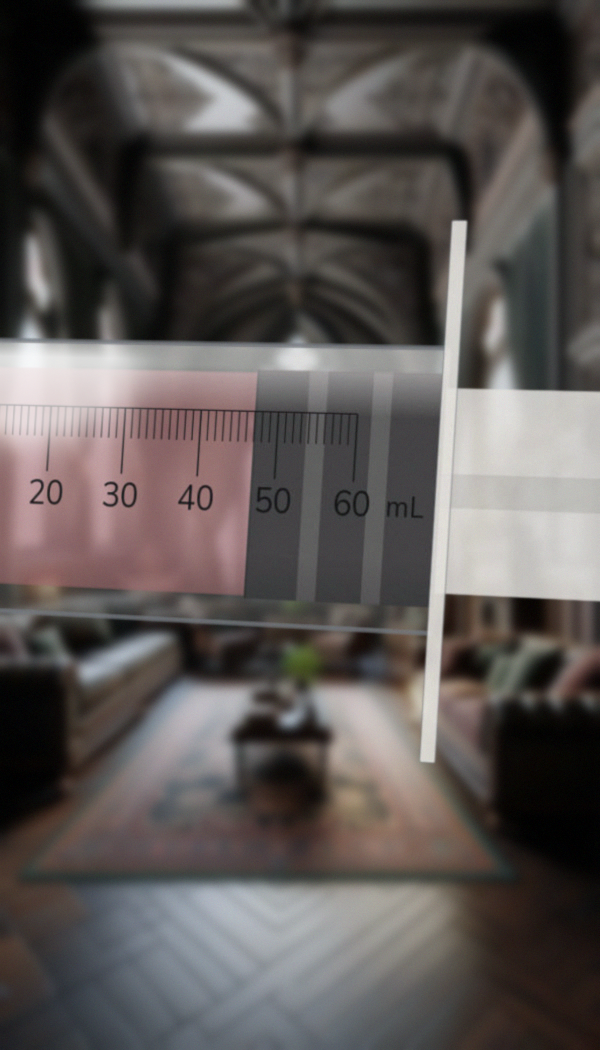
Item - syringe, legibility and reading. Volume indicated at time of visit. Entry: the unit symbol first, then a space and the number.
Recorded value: mL 47
